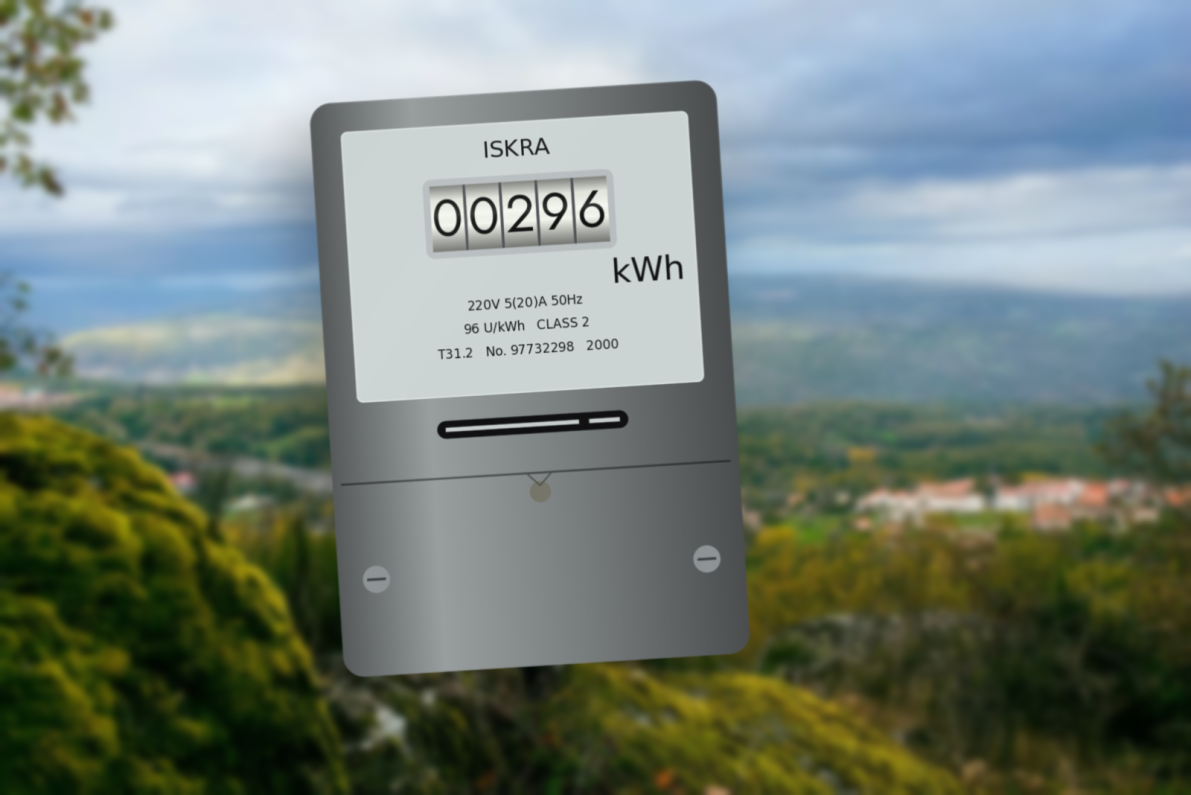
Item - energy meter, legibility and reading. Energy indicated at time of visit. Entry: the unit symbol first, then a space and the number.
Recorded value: kWh 296
